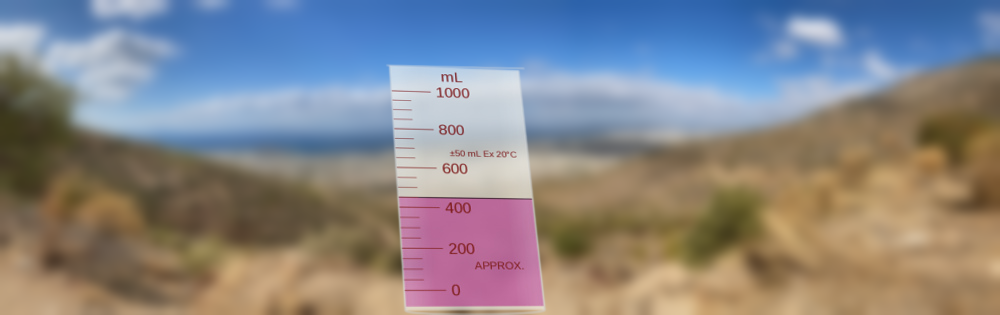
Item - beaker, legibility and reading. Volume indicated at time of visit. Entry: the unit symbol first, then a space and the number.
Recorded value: mL 450
